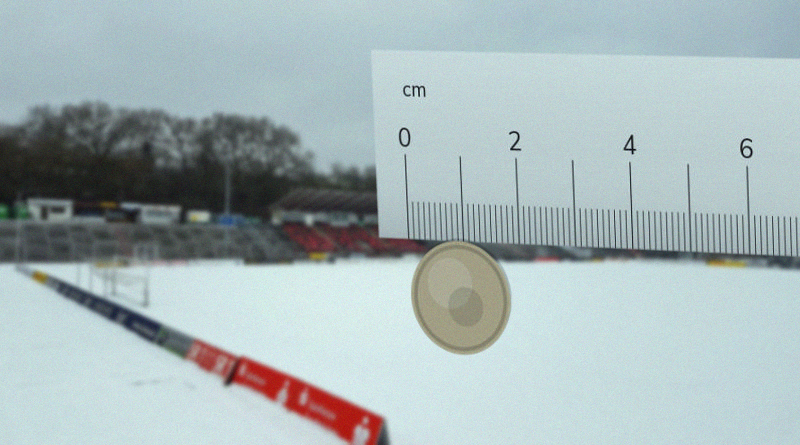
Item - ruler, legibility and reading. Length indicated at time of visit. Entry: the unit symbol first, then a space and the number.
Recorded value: cm 1.8
